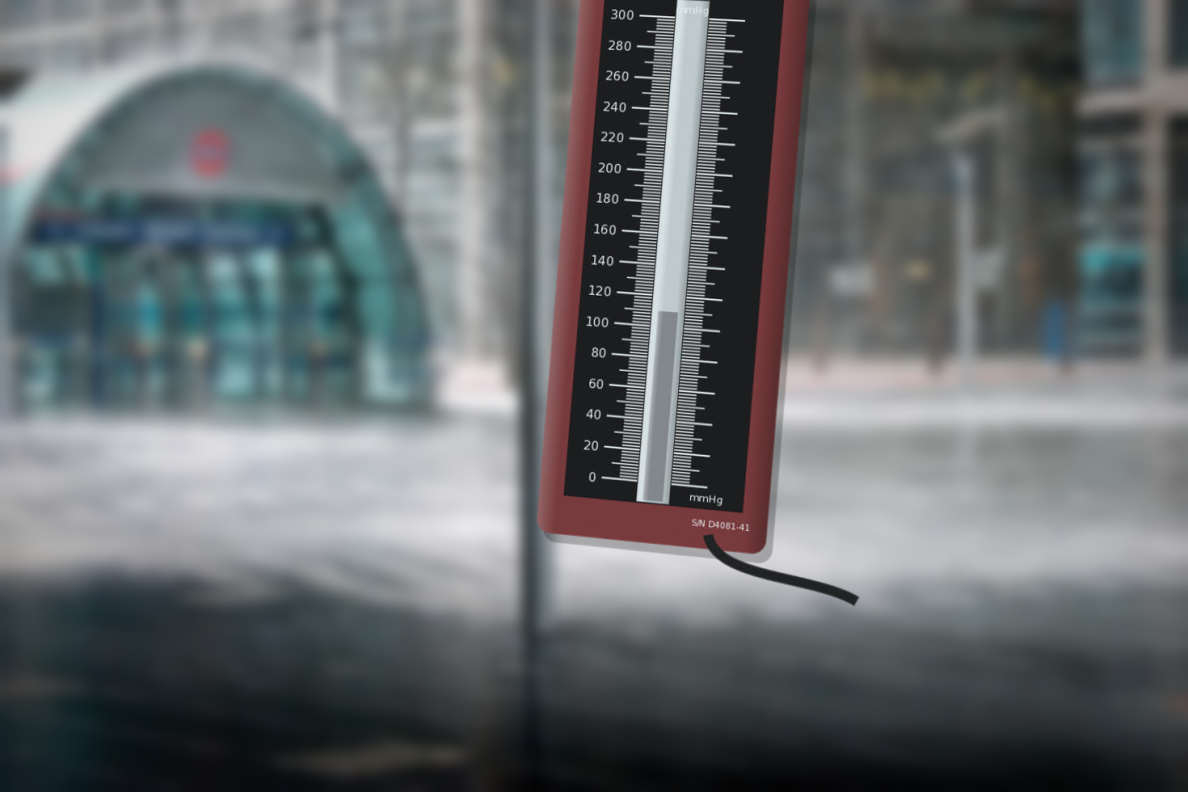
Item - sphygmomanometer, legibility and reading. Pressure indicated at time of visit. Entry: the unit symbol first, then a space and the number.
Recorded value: mmHg 110
